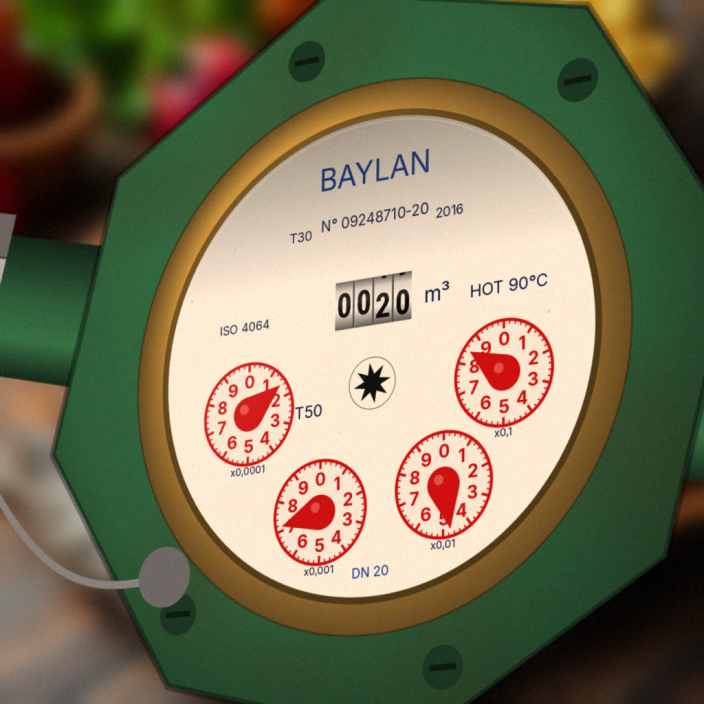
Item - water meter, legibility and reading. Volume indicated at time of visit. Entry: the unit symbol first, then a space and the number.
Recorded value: m³ 19.8471
